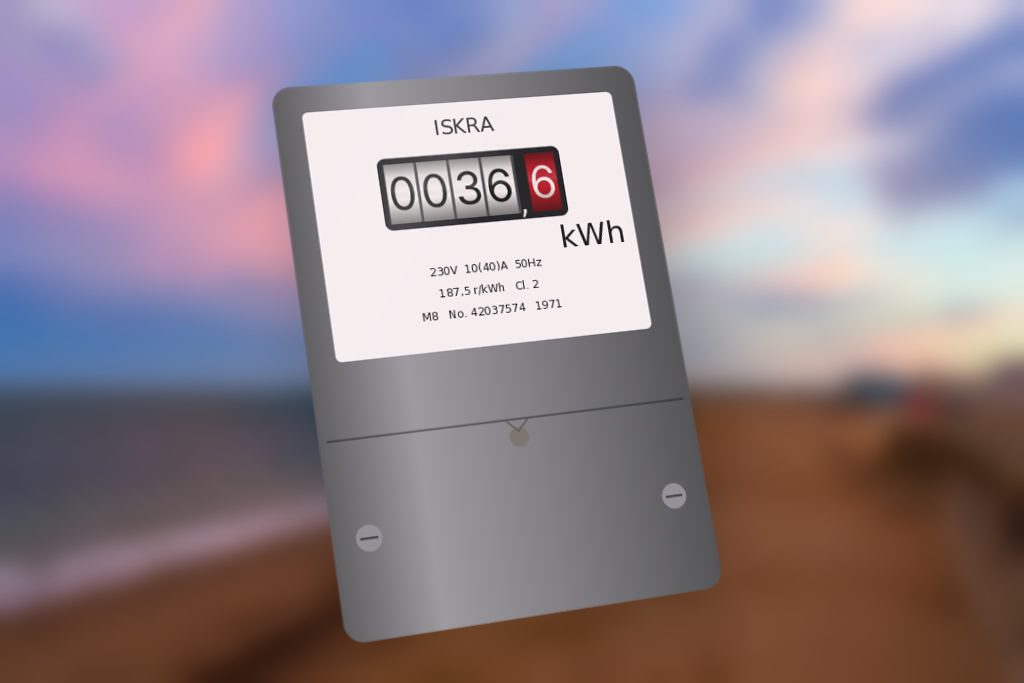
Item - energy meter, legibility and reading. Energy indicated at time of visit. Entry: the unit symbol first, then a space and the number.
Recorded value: kWh 36.6
